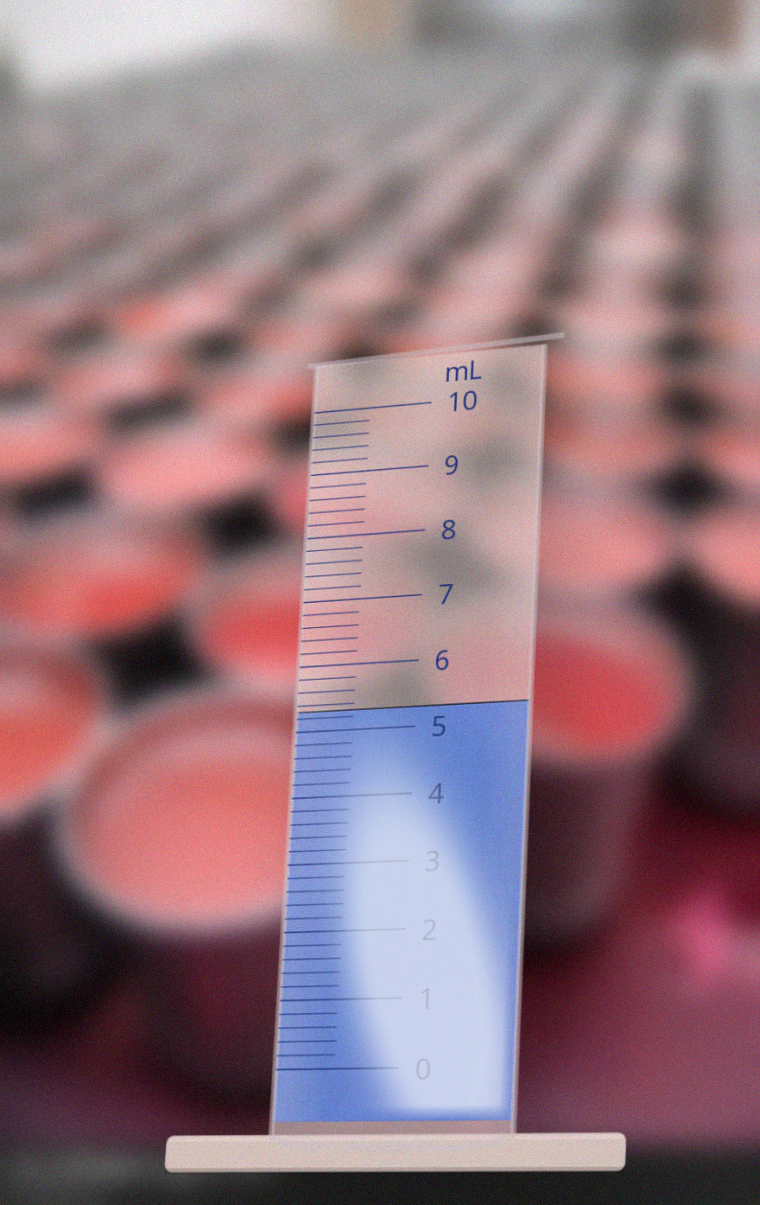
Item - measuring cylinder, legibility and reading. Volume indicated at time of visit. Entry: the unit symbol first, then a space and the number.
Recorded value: mL 5.3
